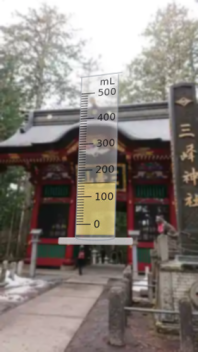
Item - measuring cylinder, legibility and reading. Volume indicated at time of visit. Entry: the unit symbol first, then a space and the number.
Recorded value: mL 150
